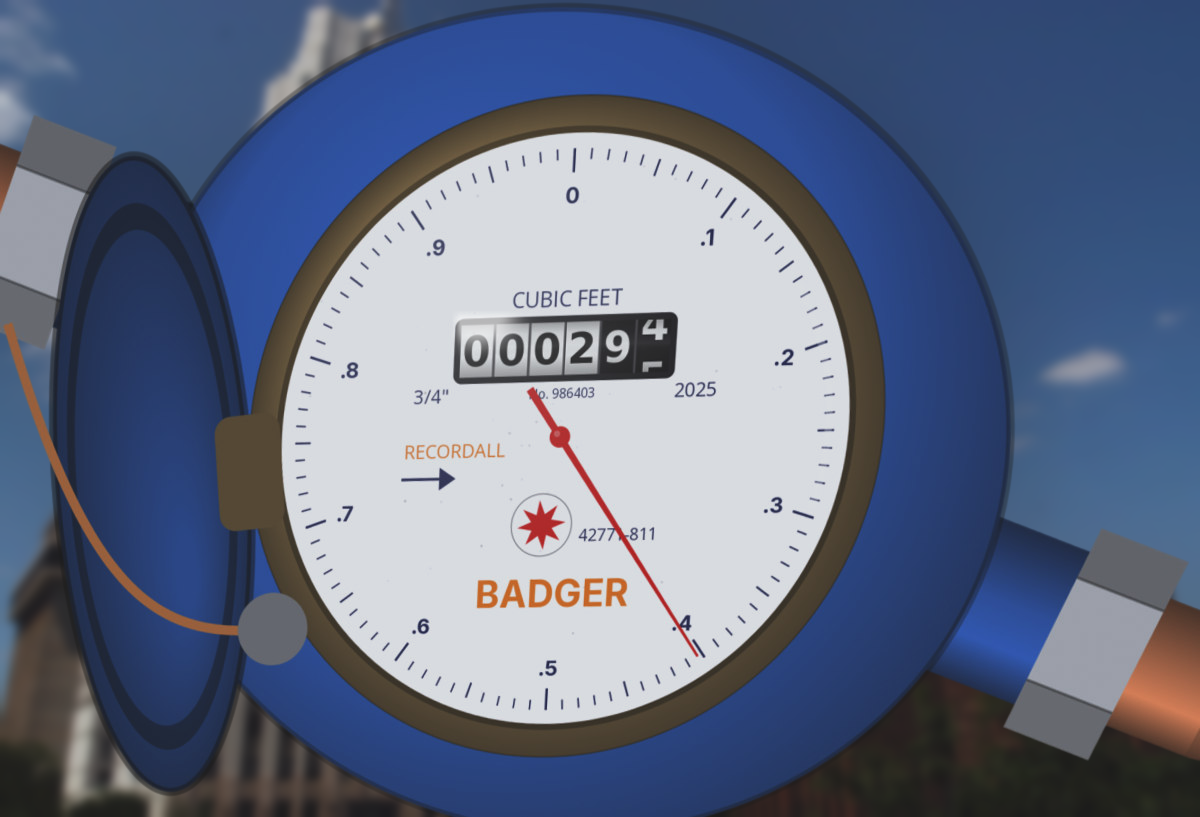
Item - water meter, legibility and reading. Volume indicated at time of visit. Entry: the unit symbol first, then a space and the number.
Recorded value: ft³ 294.40
